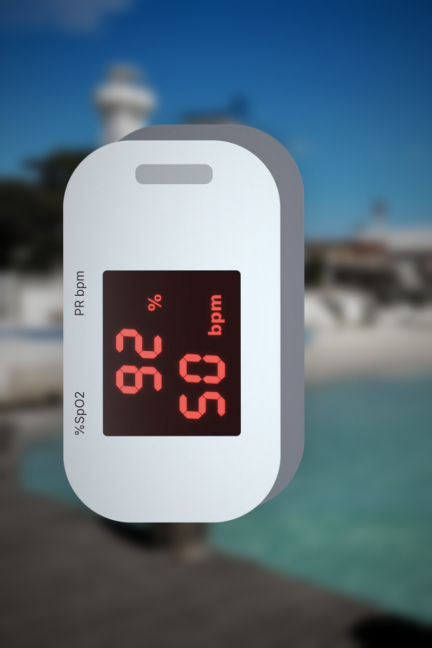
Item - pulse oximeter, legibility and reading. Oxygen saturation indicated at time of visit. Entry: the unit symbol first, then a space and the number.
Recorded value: % 92
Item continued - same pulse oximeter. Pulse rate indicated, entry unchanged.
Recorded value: bpm 50
